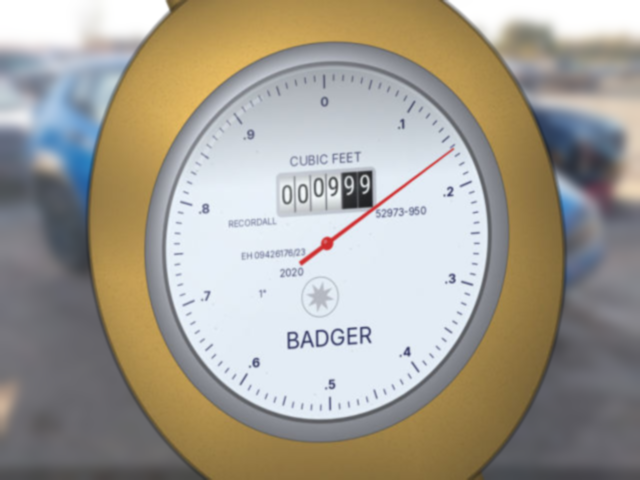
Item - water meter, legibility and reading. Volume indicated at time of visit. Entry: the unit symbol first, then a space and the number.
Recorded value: ft³ 999.16
